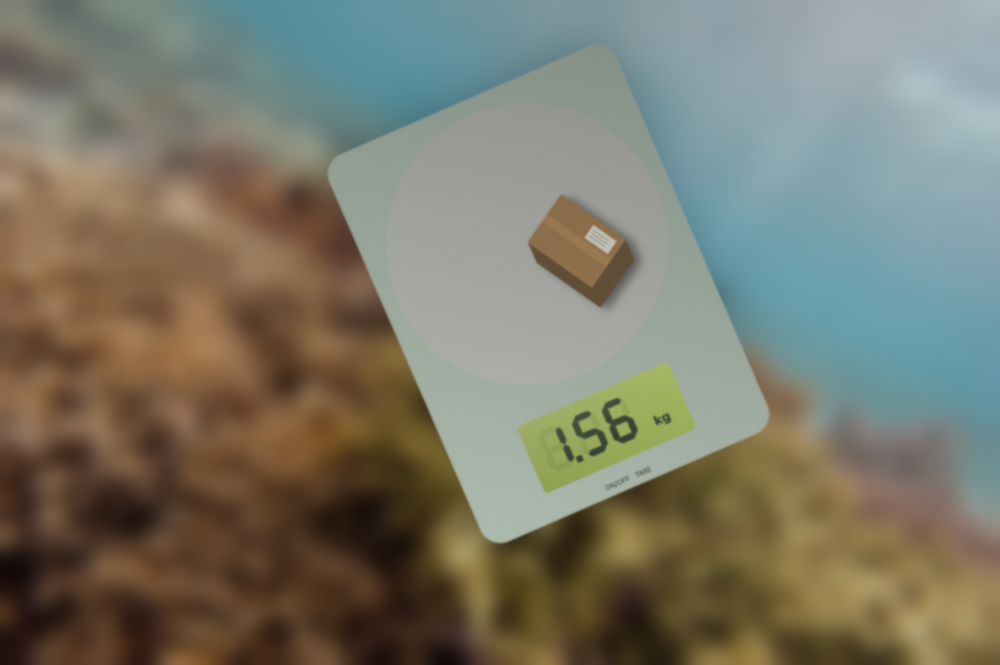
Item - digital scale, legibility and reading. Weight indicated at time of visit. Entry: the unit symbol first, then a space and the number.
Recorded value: kg 1.56
